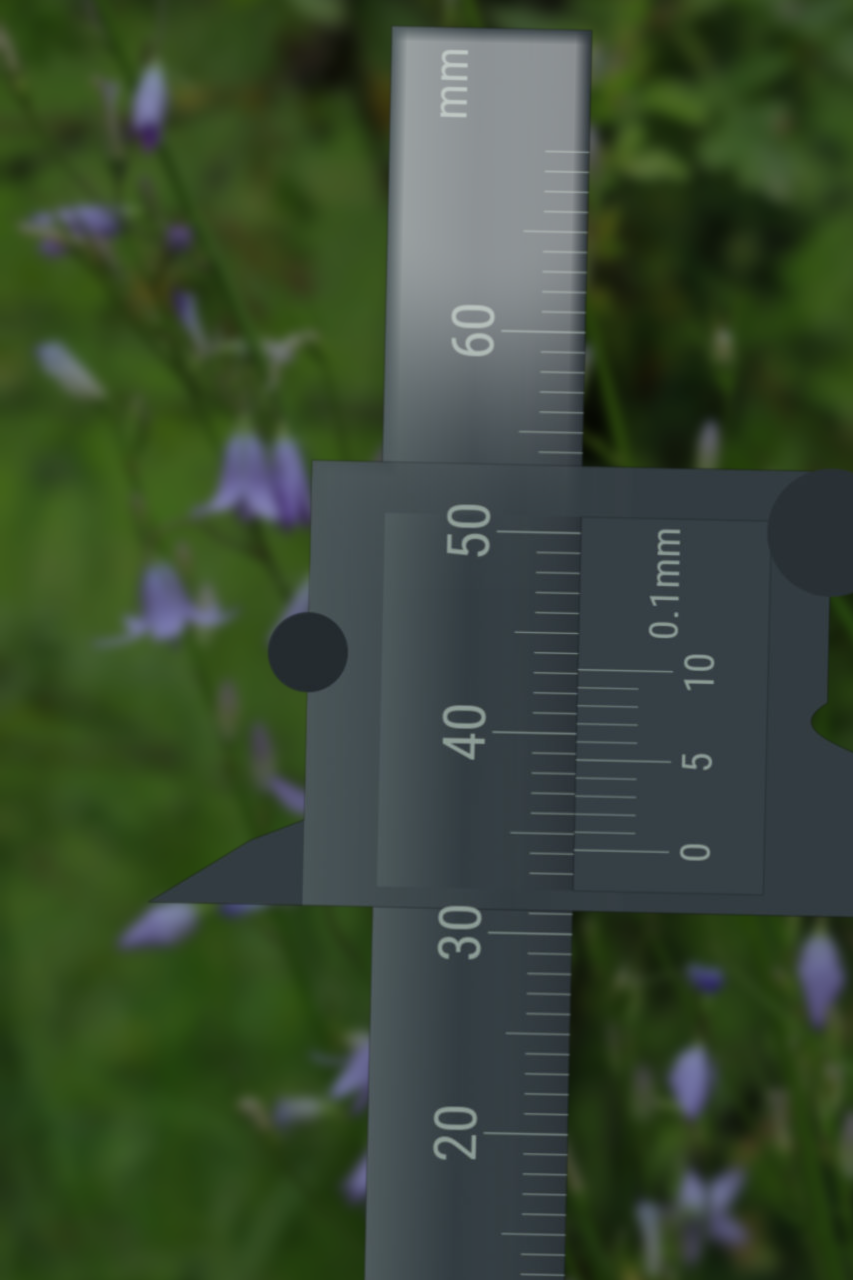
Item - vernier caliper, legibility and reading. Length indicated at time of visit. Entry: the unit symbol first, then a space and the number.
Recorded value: mm 34.2
